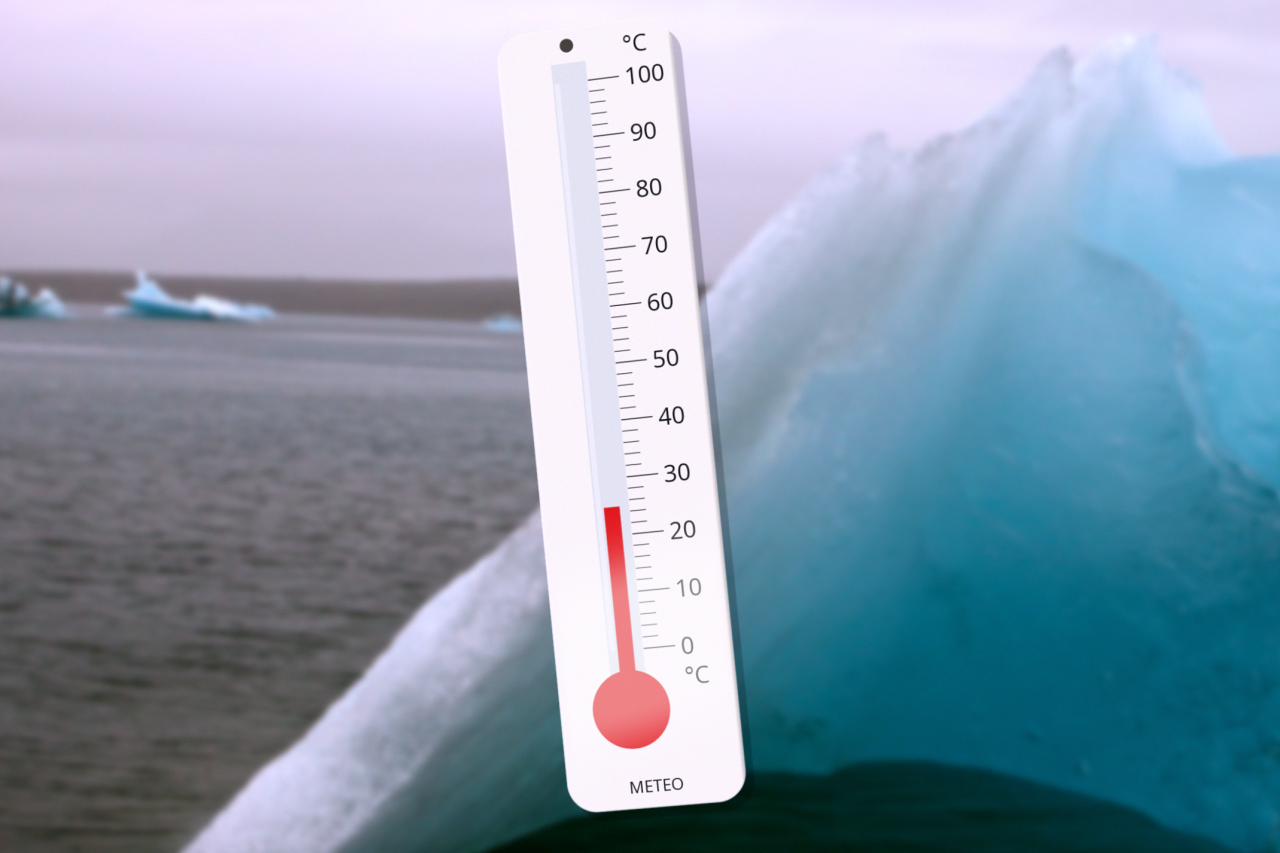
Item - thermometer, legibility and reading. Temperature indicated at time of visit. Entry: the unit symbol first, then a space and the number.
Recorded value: °C 25
